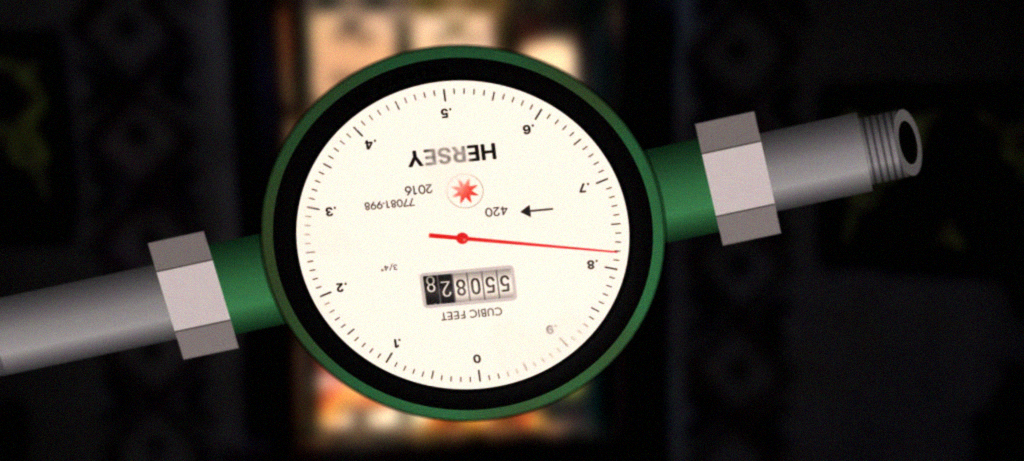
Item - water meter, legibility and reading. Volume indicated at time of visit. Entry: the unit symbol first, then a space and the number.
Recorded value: ft³ 550827.78
